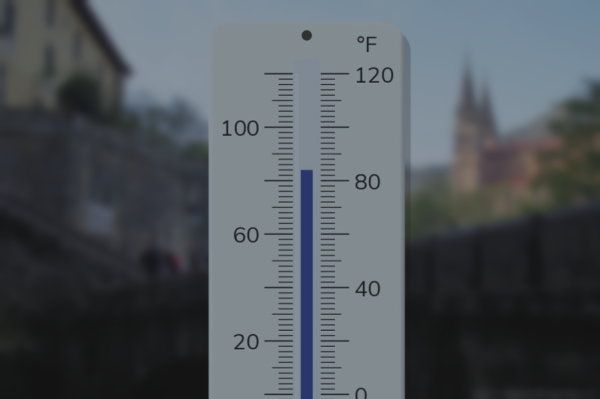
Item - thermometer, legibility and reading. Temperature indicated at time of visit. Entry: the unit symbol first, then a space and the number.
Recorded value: °F 84
